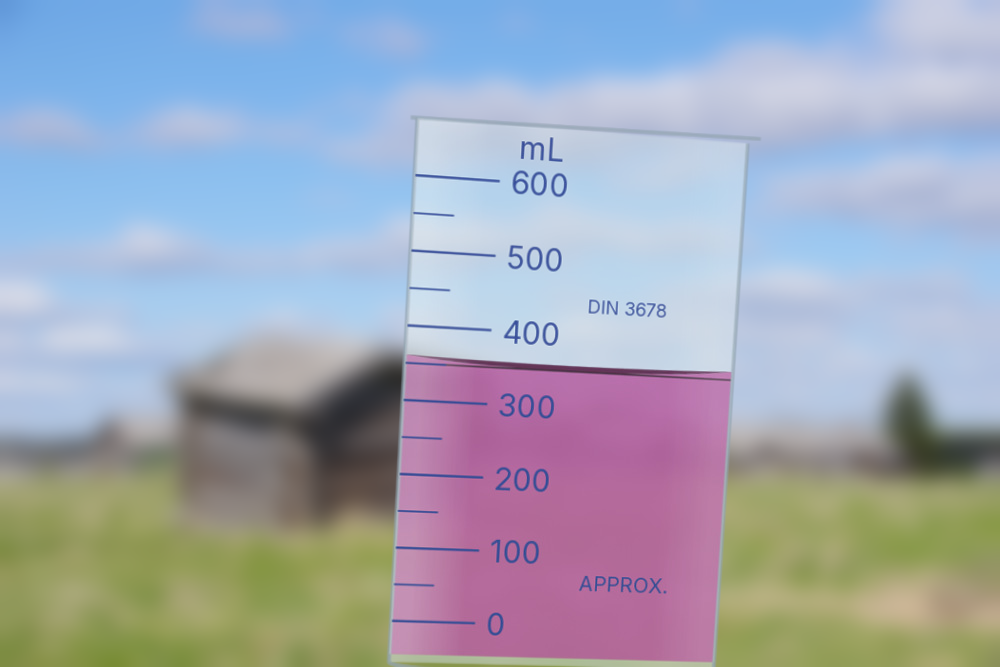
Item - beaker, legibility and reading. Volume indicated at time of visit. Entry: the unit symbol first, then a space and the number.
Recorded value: mL 350
